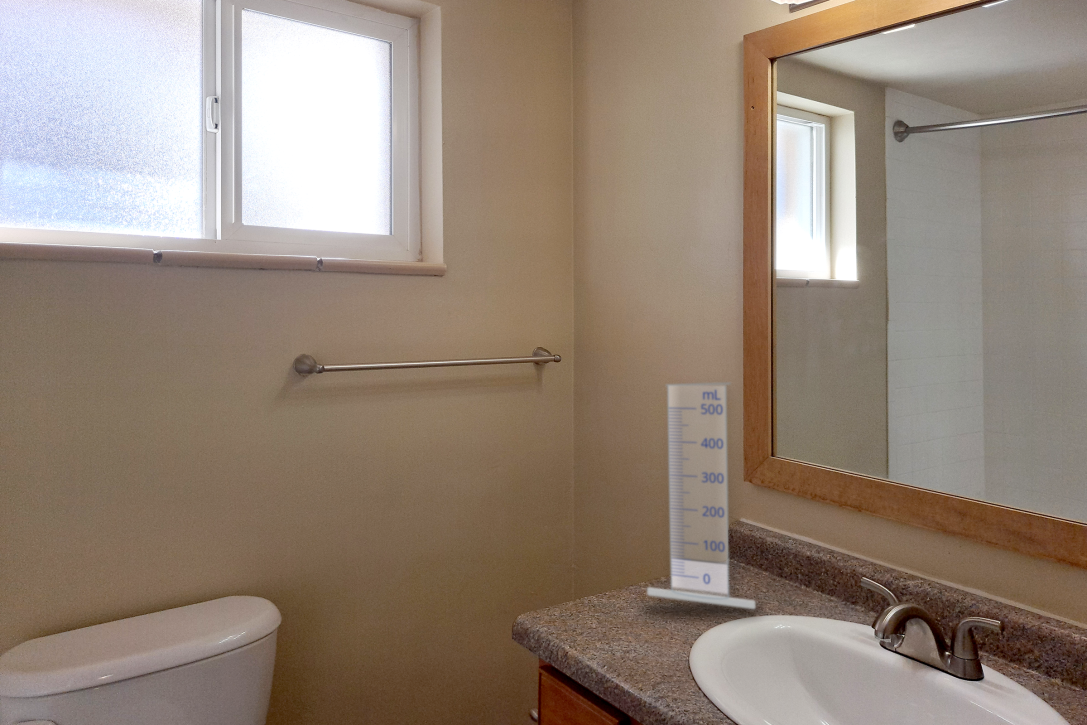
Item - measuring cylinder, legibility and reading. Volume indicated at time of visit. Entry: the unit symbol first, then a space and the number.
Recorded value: mL 50
